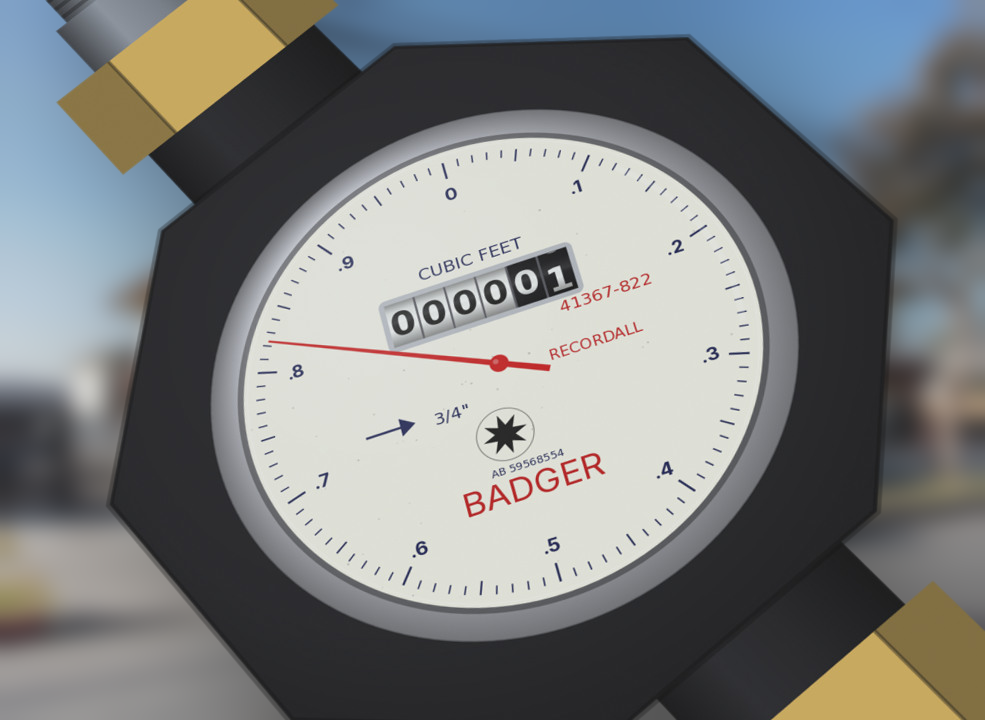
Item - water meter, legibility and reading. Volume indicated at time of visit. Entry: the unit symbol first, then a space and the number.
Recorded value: ft³ 0.82
